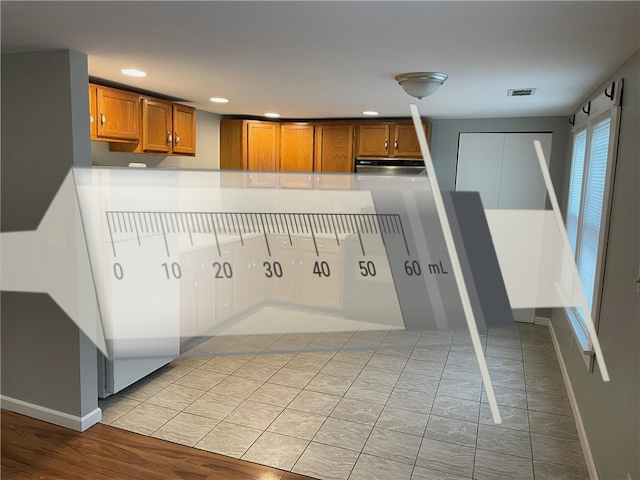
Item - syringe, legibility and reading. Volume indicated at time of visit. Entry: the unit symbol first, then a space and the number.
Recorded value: mL 55
